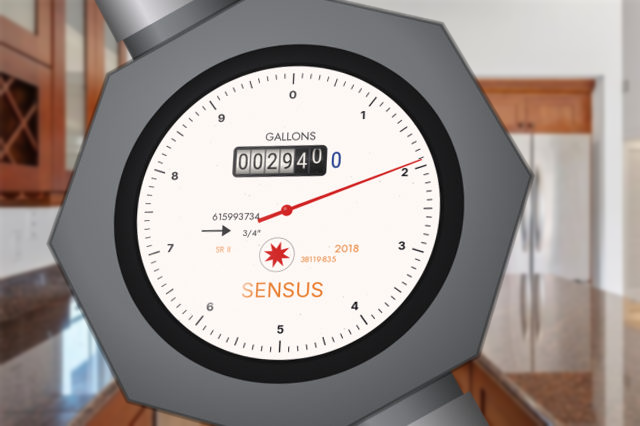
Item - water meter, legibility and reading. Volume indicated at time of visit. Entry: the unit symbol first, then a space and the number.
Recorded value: gal 29401.9
